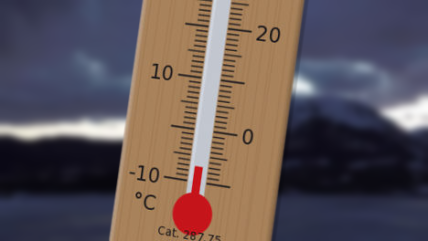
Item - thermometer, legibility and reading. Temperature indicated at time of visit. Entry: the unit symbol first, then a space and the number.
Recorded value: °C -7
